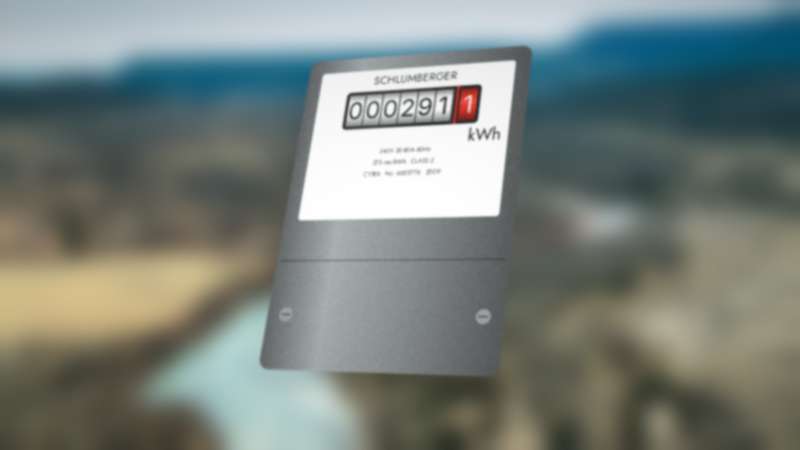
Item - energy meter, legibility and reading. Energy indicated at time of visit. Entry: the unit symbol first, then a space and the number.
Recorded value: kWh 291.1
